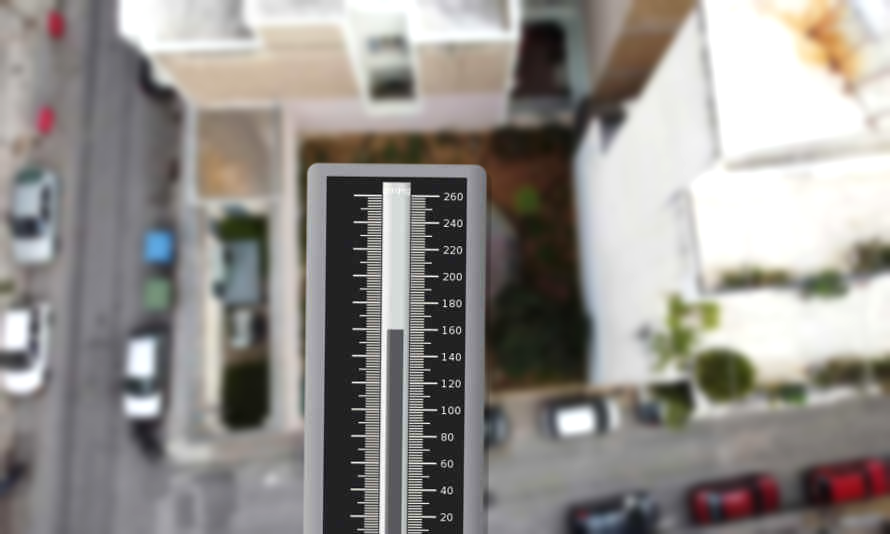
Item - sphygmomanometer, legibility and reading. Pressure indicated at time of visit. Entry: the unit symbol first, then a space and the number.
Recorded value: mmHg 160
